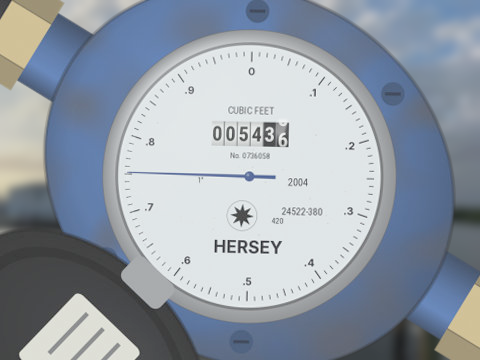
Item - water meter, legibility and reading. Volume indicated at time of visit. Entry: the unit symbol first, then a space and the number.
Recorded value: ft³ 5435.75
